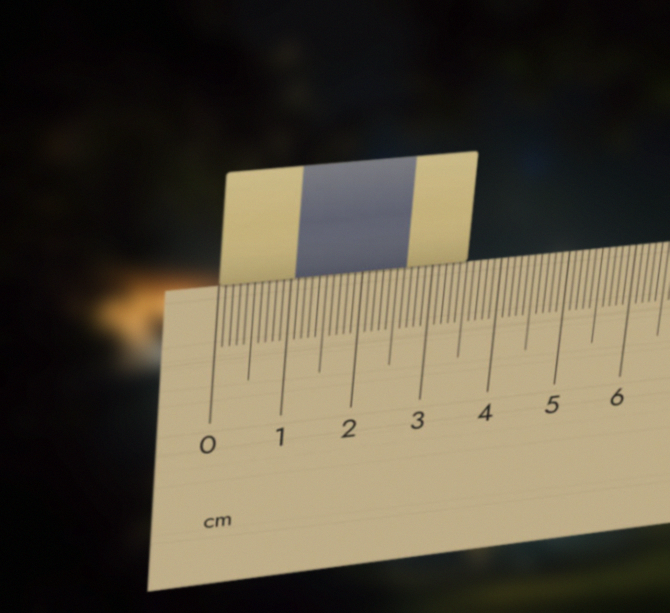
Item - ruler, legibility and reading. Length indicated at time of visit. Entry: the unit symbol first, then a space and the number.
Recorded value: cm 3.5
